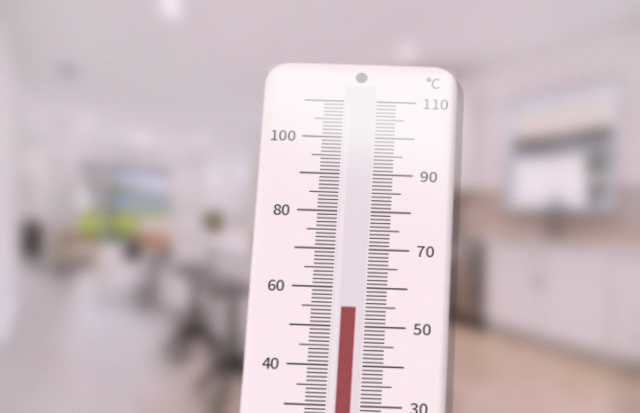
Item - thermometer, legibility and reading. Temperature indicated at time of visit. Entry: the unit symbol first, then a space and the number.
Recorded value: °C 55
